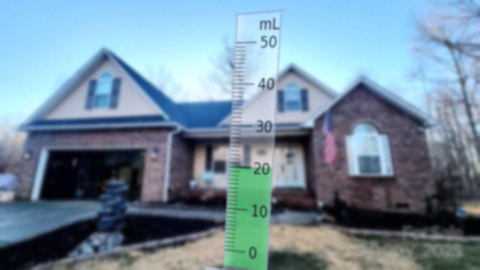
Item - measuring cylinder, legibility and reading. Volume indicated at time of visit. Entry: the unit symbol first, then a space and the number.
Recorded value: mL 20
